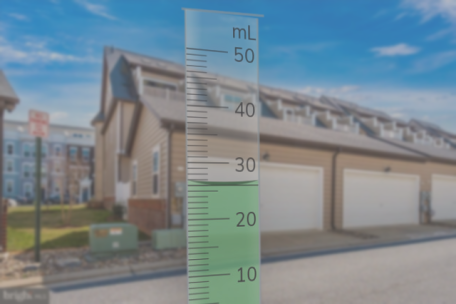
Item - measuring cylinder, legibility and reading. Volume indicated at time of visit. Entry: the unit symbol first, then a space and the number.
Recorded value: mL 26
